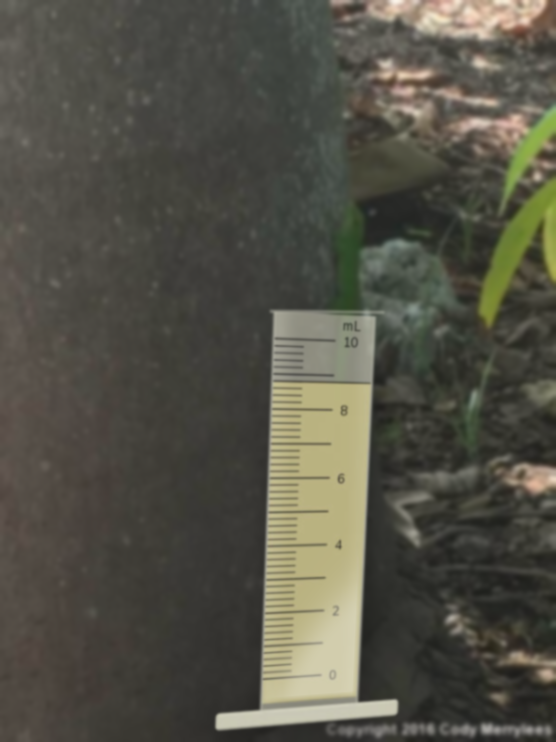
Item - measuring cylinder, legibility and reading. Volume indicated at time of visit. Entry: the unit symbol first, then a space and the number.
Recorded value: mL 8.8
